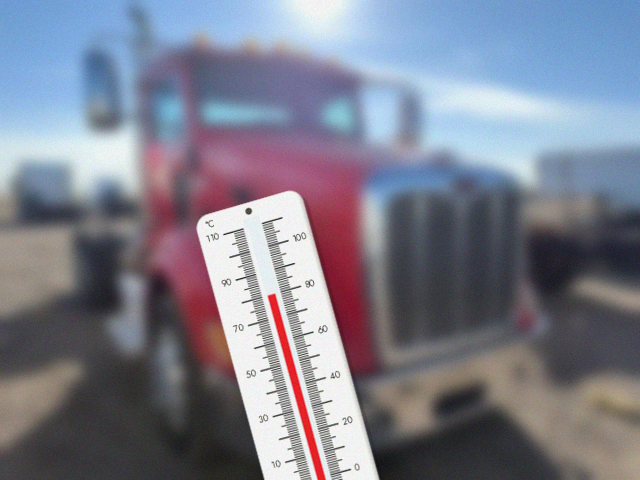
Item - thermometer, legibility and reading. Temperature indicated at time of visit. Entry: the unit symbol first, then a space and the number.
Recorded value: °C 80
